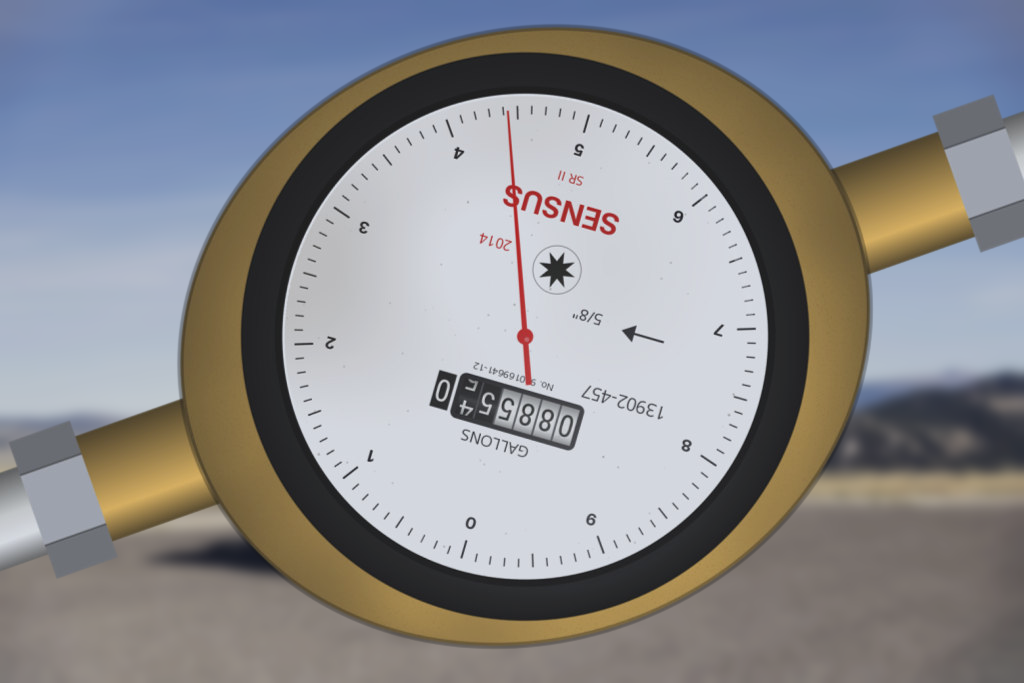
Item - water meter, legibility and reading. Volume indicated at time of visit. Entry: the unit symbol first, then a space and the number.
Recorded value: gal 885544.4
